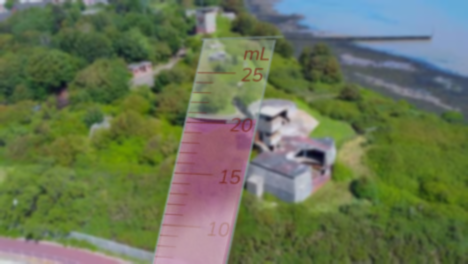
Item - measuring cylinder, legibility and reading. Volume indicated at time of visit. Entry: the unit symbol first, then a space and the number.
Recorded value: mL 20
